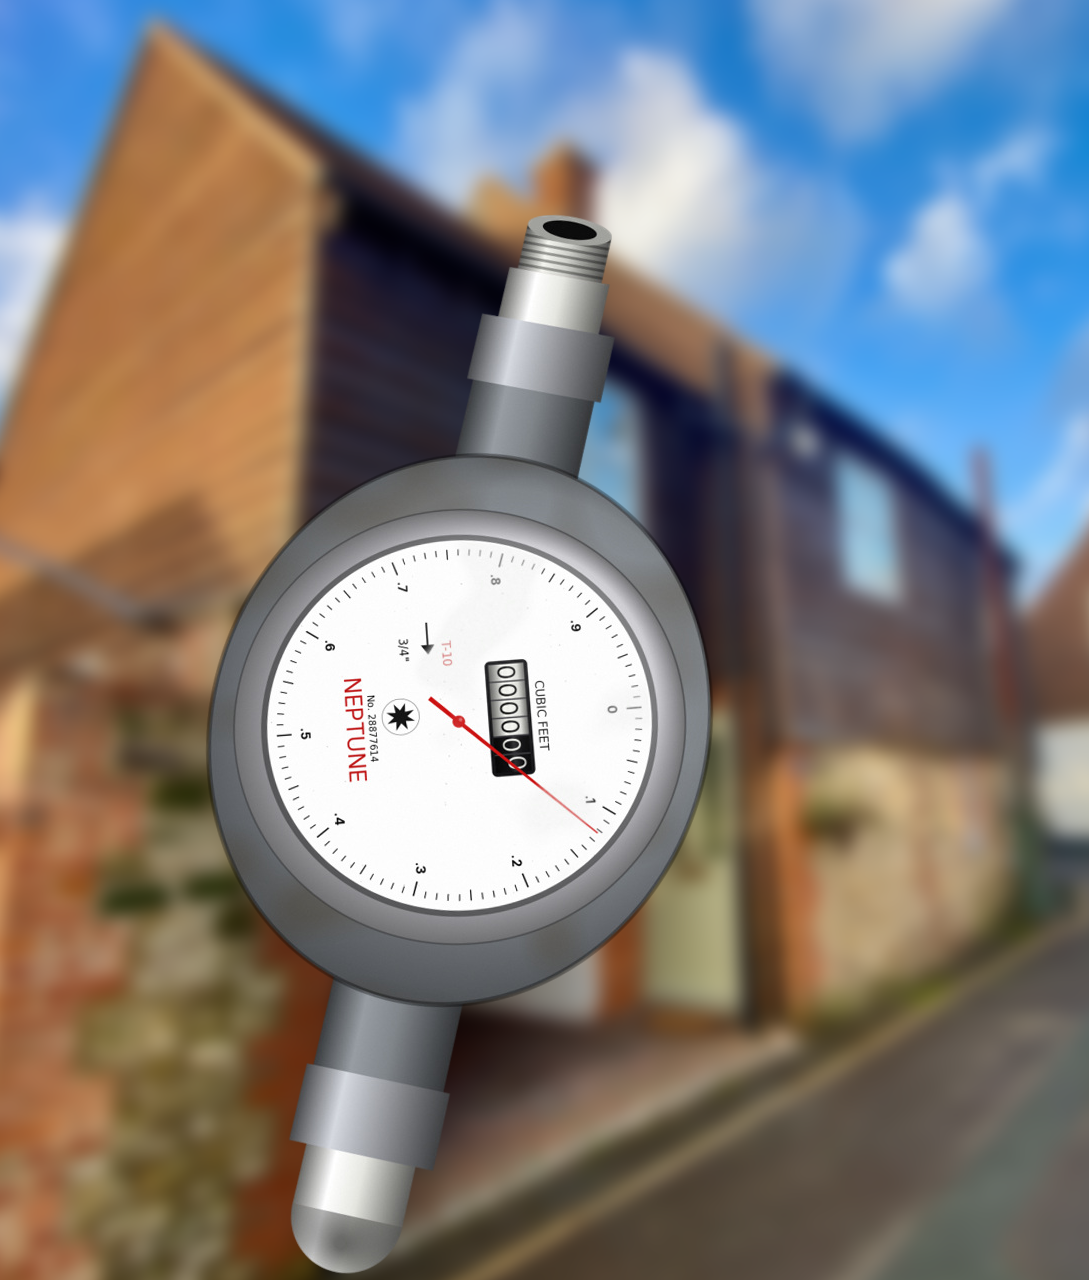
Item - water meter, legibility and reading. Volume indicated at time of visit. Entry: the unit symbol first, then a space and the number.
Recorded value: ft³ 0.12
